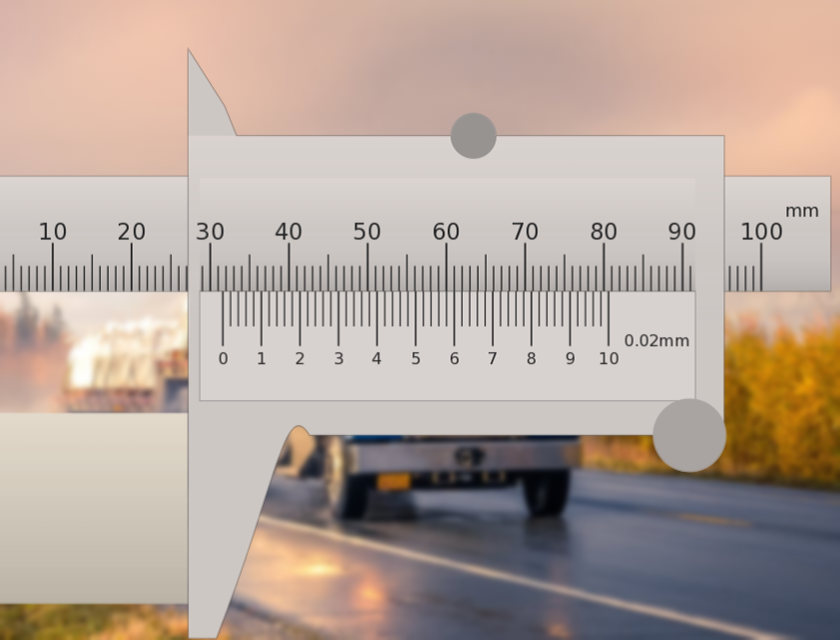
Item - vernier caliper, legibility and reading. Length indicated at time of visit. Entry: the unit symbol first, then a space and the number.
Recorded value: mm 31.6
